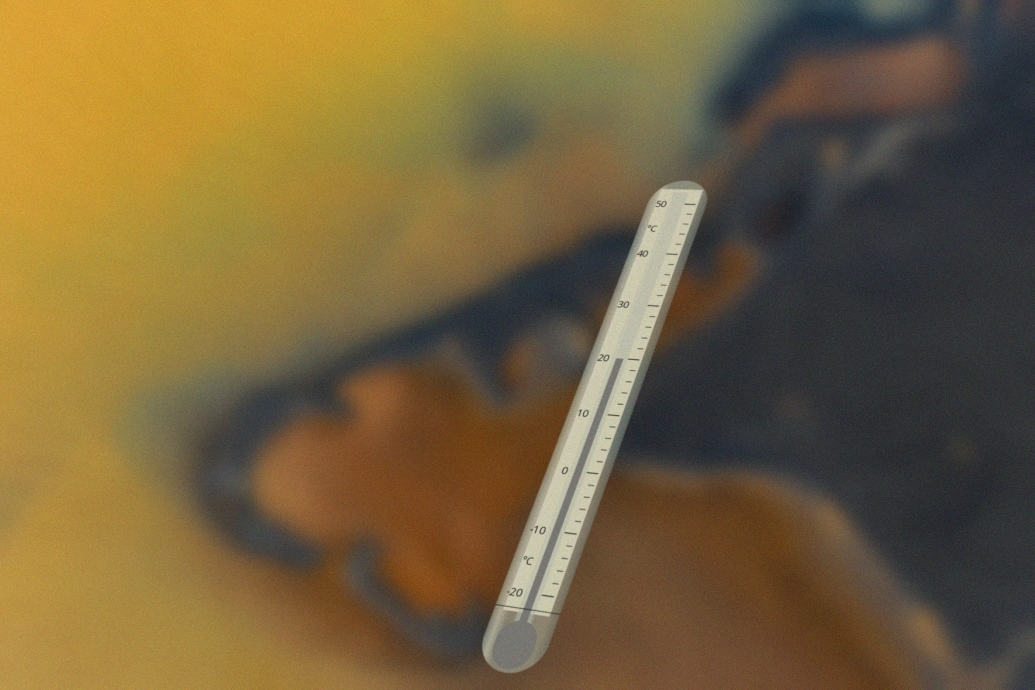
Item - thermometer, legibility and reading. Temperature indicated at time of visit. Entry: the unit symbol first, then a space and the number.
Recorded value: °C 20
